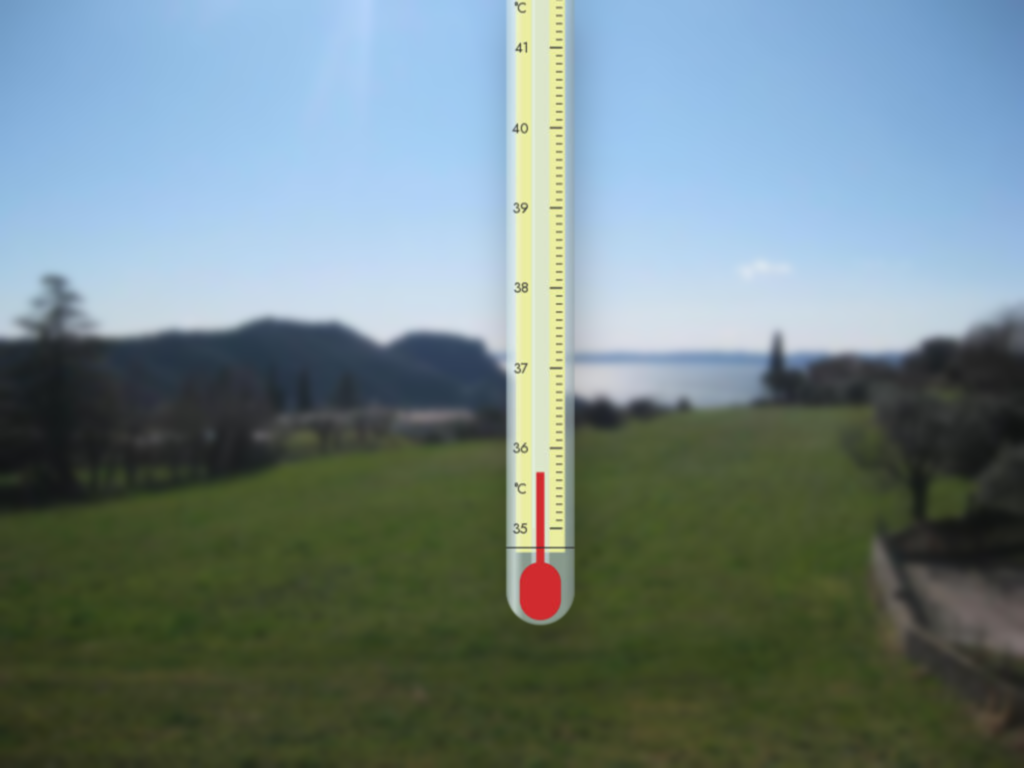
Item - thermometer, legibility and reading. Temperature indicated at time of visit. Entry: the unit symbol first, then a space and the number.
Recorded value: °C 35.7
